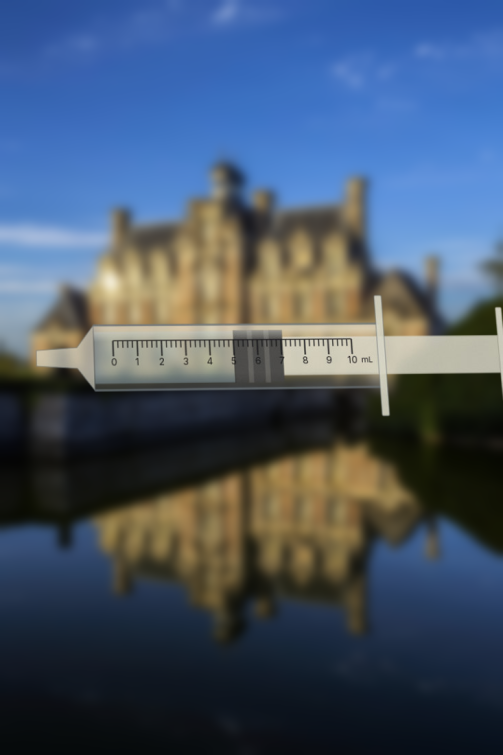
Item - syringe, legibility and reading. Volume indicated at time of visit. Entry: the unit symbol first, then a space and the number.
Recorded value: mL 5
